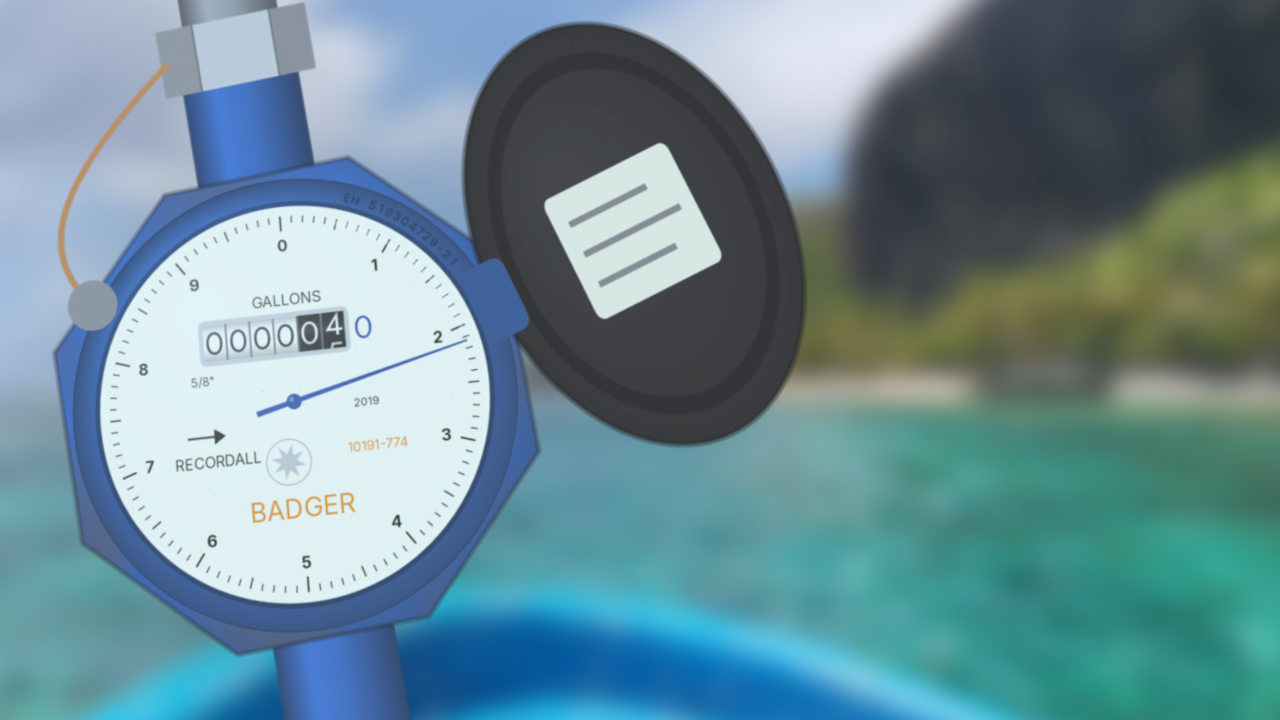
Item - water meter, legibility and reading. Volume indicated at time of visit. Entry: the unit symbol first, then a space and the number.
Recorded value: gal 42.1
